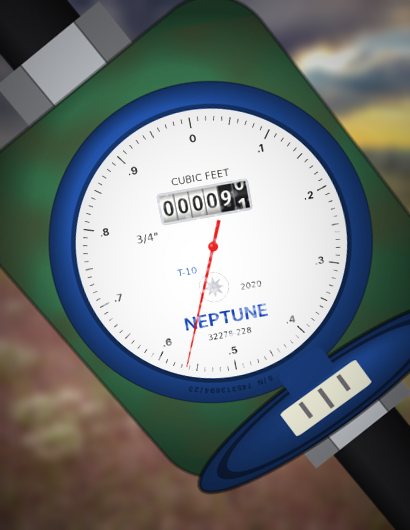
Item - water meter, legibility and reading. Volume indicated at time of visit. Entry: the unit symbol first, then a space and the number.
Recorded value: ft³ 90.56
